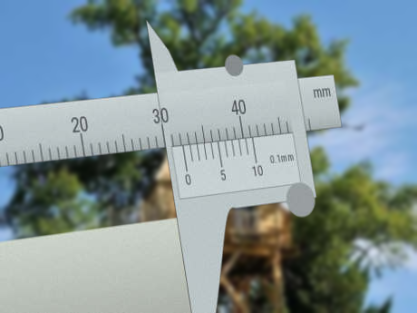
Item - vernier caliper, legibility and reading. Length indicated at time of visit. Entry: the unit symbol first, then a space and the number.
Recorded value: mm 32.2
